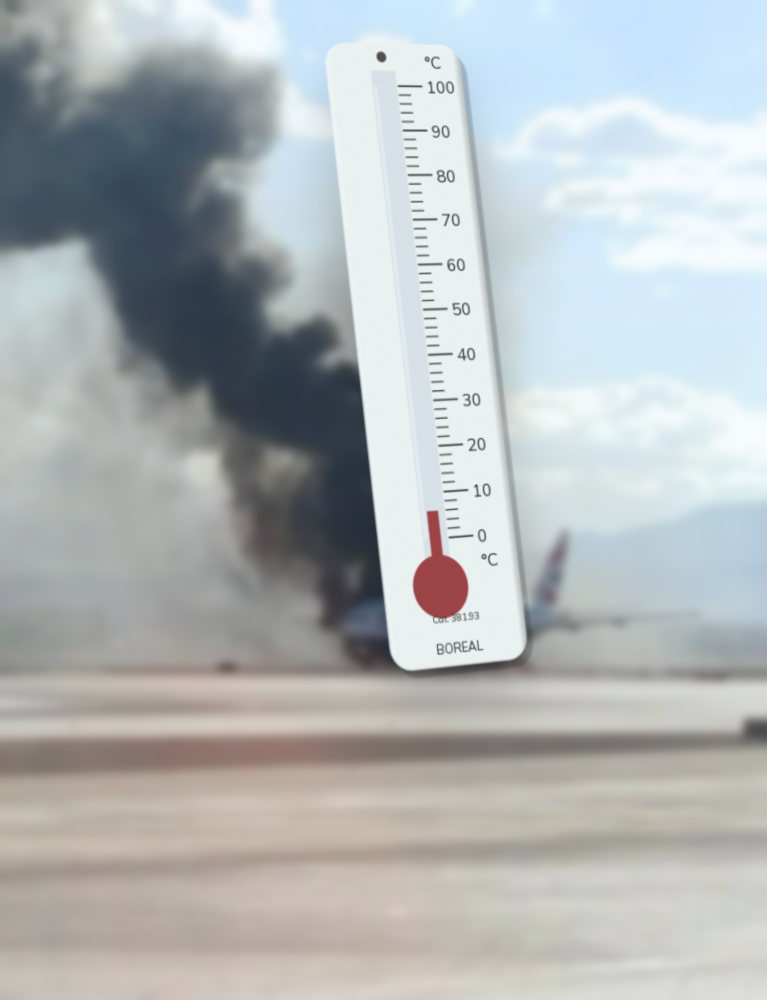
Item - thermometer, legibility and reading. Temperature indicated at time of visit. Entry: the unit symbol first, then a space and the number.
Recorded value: °C 6
